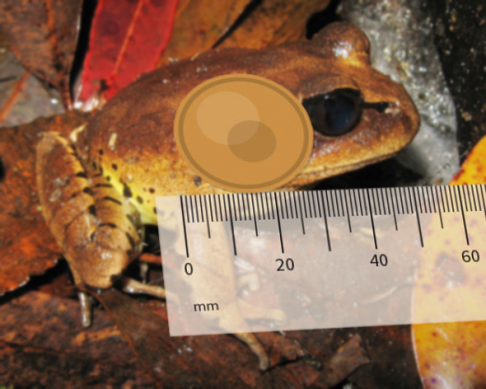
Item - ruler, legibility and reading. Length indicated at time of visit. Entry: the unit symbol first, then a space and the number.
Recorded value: mm 30
